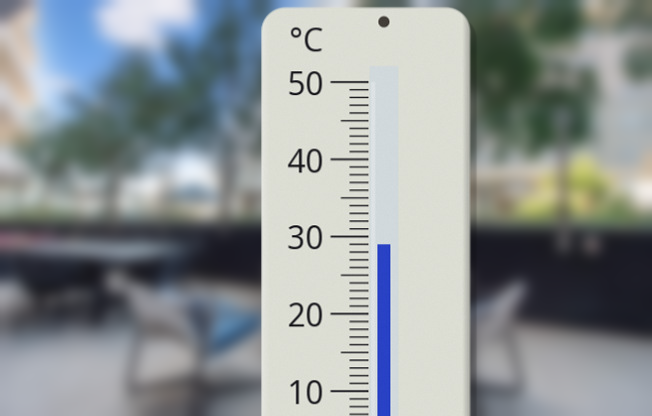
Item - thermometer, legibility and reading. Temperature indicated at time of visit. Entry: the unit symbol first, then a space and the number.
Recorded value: °C 29
